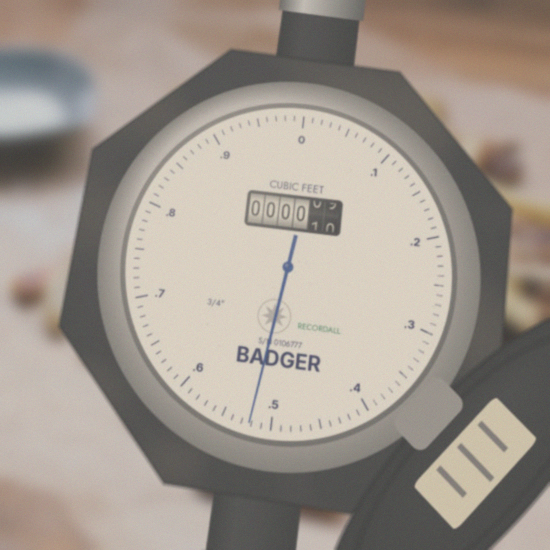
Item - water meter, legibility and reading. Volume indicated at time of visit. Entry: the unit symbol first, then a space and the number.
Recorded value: ft³ 9.52
